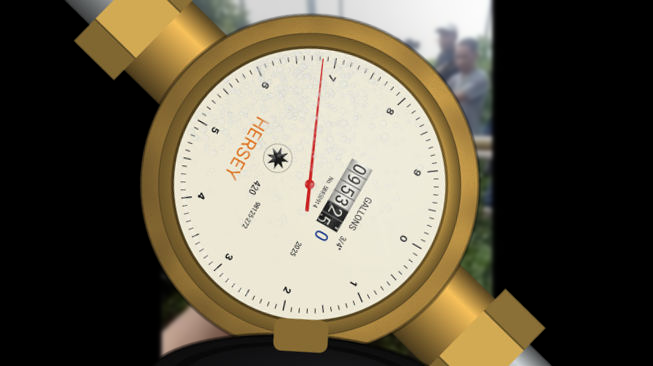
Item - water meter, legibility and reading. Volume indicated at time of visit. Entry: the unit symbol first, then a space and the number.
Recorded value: gal 953246.8
